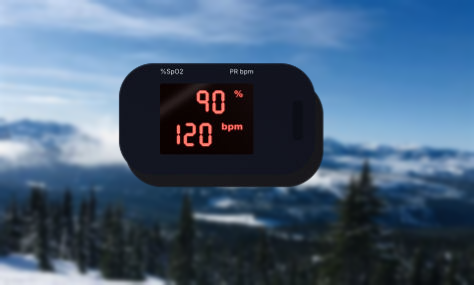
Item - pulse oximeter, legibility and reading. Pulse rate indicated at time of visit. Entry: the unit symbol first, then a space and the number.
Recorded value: bpm 120
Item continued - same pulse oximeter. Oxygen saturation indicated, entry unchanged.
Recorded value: % 90
